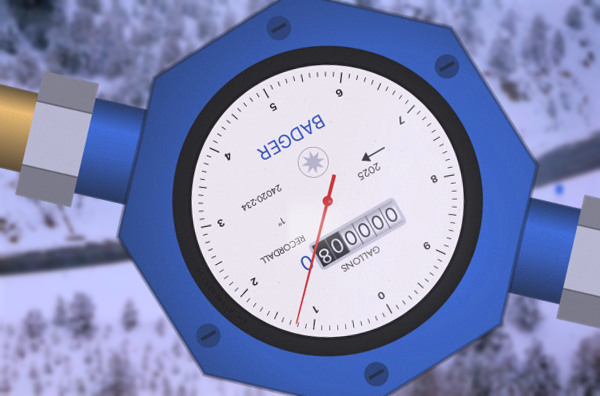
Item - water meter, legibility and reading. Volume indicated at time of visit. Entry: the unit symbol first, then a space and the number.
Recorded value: gal 81.2
